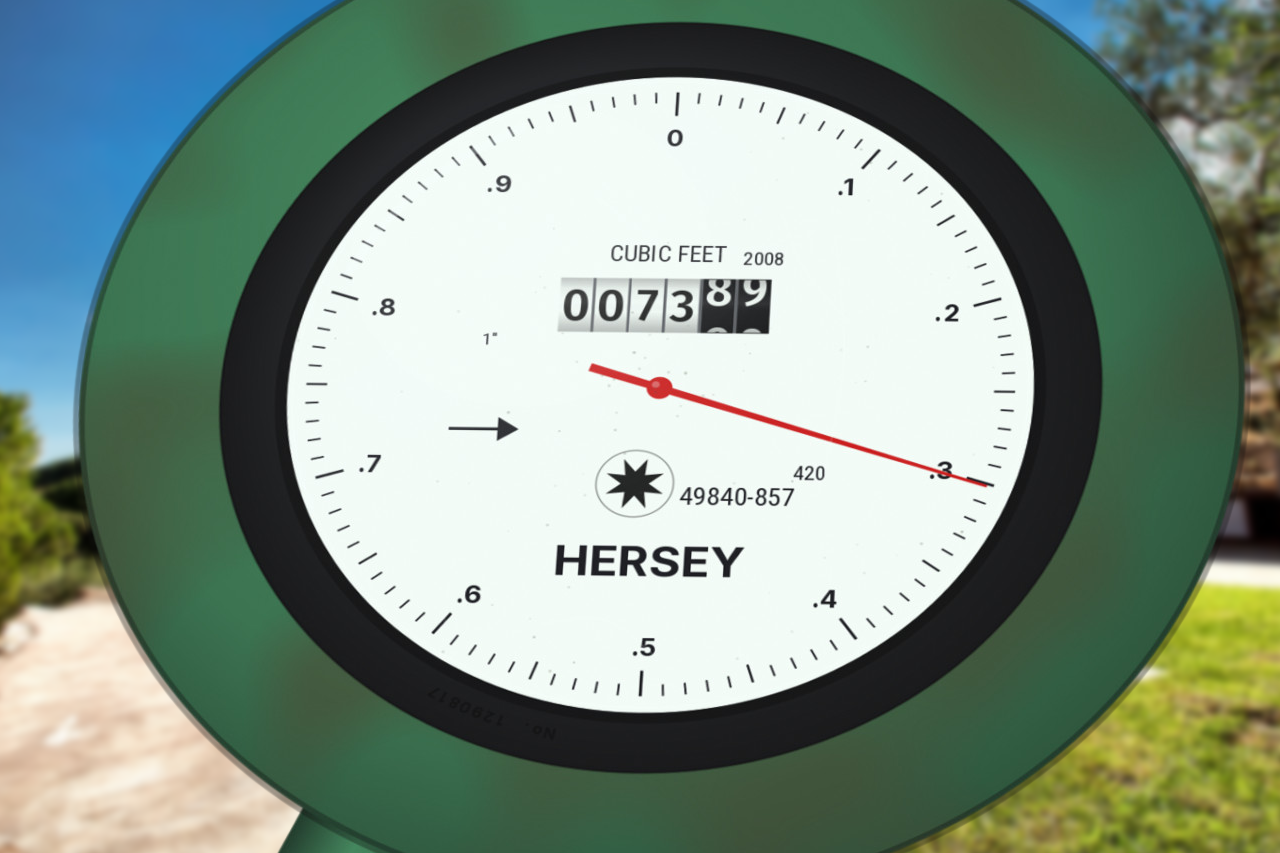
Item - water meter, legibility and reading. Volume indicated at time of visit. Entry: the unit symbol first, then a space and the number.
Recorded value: ft³ 7389.30
